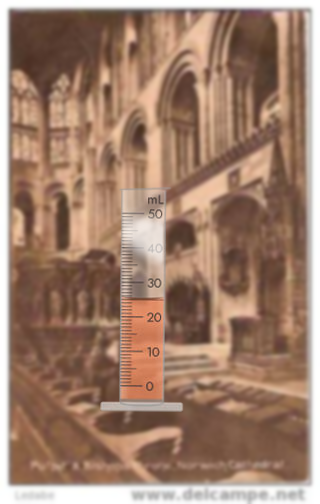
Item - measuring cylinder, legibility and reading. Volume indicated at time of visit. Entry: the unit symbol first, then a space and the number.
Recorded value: mL 25
